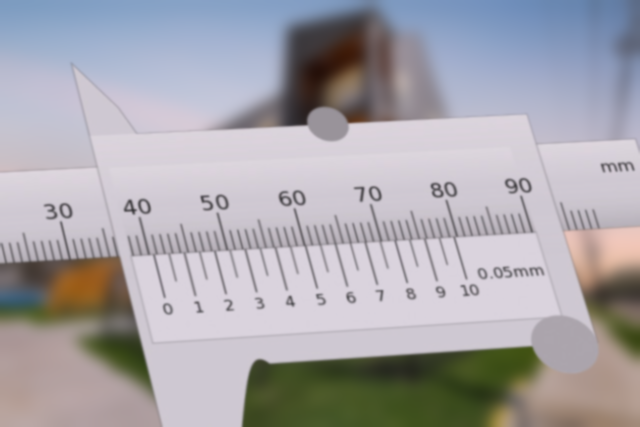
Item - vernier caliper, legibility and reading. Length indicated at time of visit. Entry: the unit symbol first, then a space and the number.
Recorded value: mm 40.6
